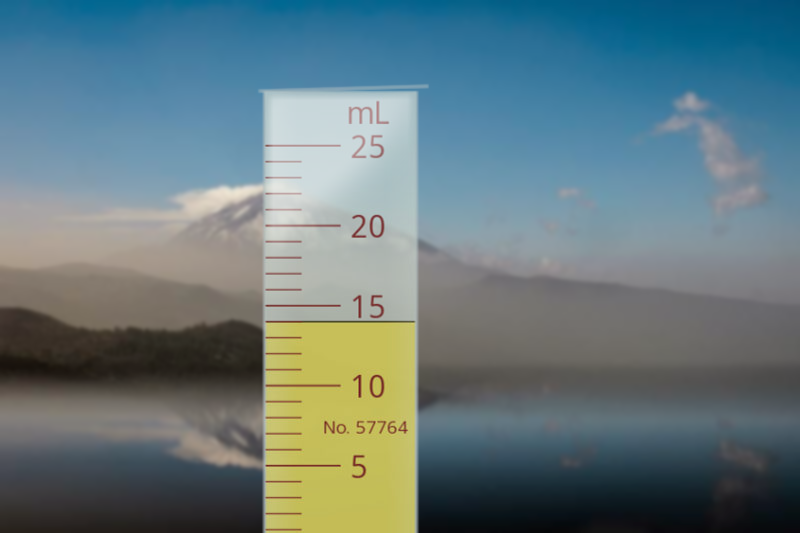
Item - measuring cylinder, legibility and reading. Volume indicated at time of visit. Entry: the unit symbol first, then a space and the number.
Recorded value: mL 14
